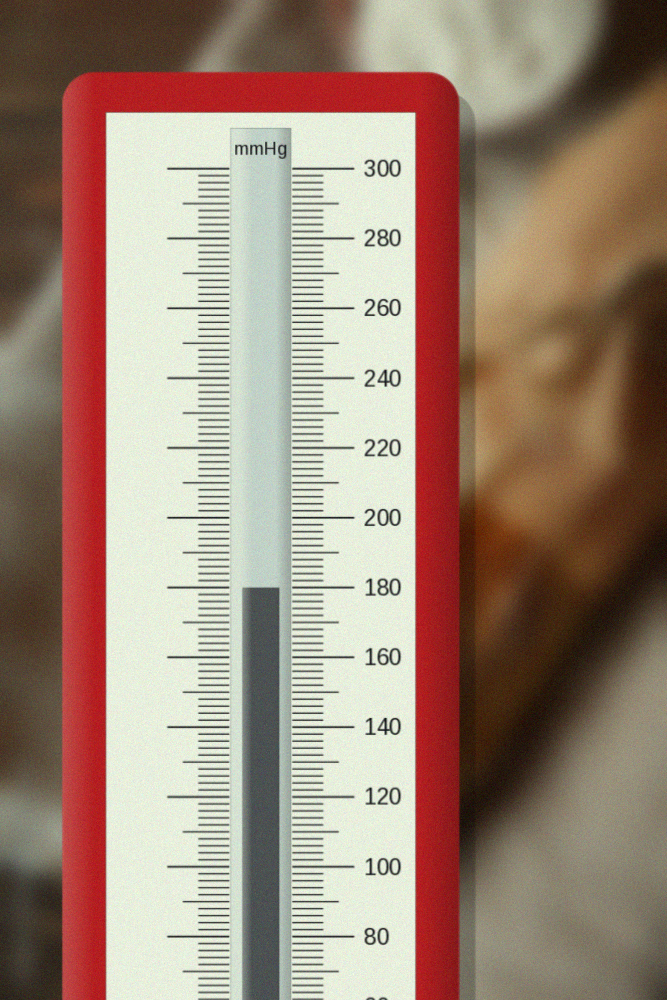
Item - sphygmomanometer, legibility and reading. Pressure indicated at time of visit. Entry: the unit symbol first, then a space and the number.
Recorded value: mmHg 180
